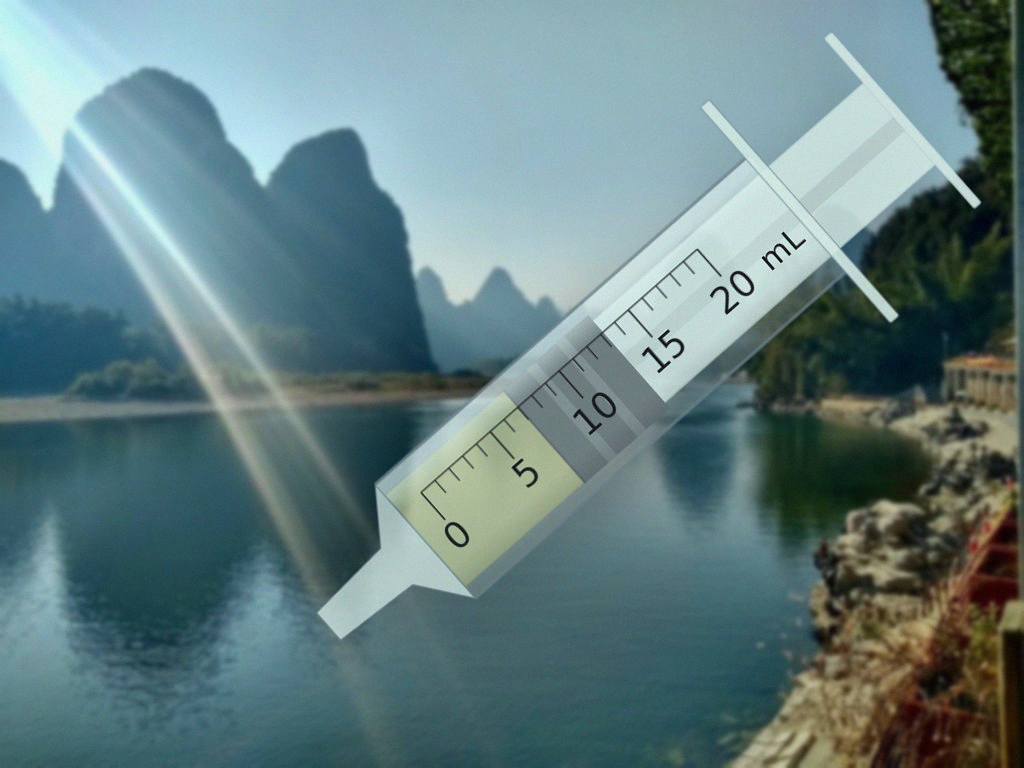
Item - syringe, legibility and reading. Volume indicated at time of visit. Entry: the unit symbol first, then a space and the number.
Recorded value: mL 7
